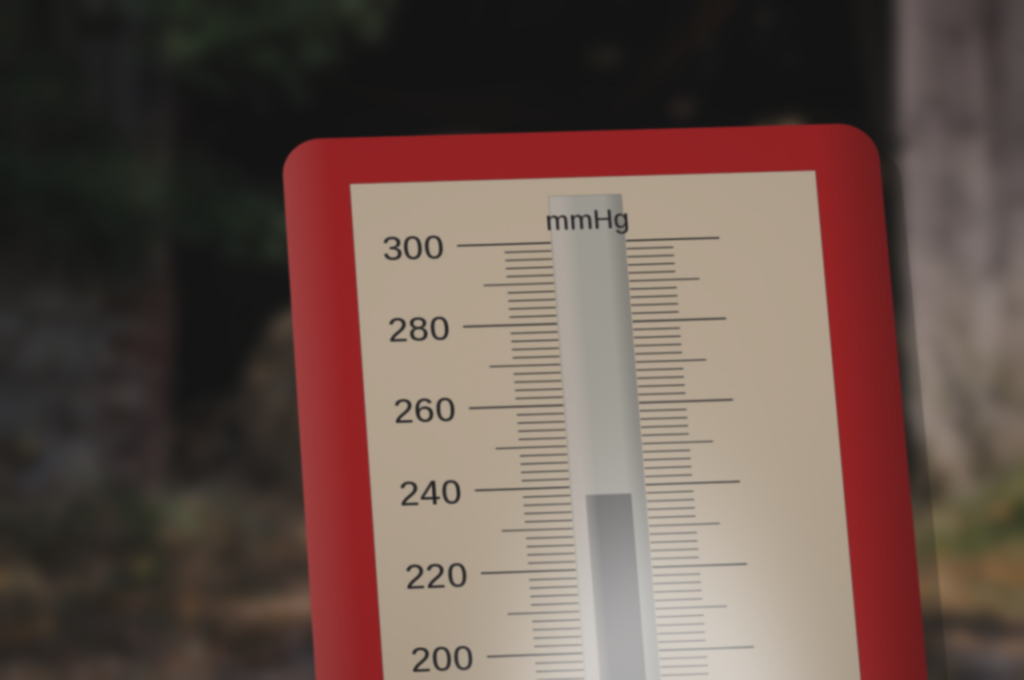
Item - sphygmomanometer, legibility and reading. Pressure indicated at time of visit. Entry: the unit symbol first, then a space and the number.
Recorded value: mmHg 238
